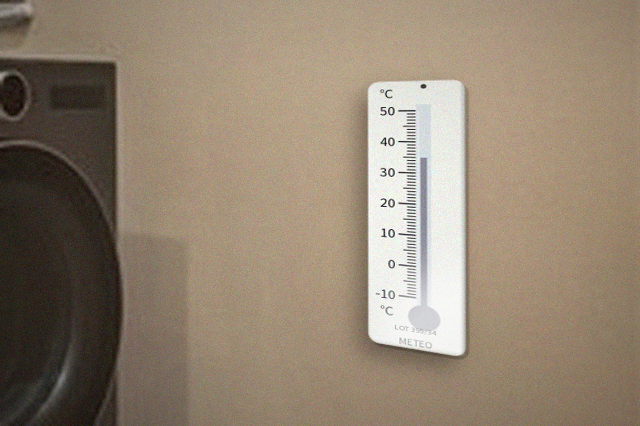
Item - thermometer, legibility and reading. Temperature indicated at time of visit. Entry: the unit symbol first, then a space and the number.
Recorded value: °C 35
